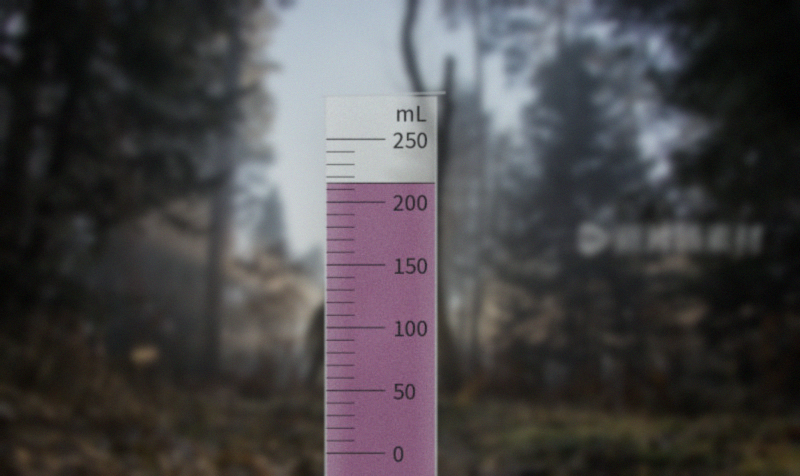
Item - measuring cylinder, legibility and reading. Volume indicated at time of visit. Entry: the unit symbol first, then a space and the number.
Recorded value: mL 215
